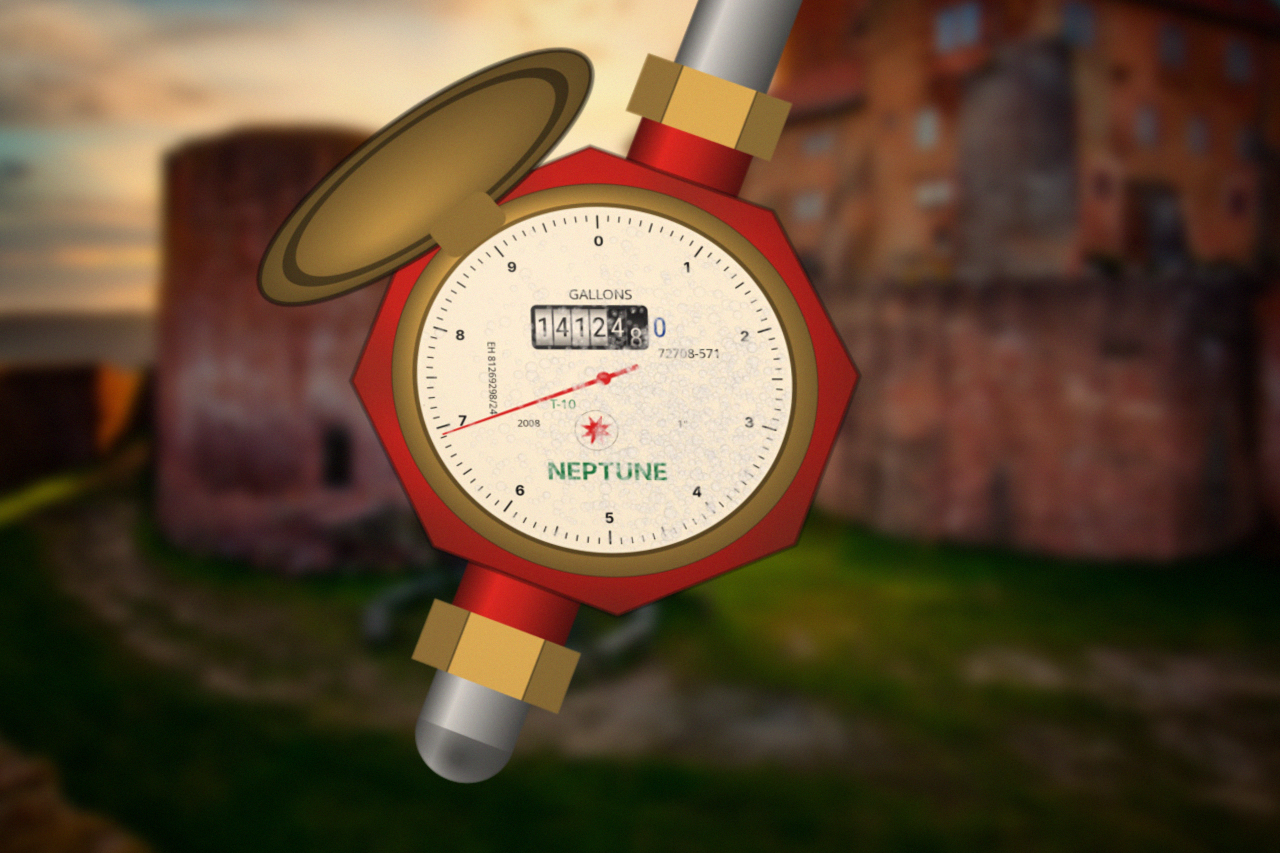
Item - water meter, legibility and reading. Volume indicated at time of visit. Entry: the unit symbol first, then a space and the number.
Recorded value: gal 1412476.9
